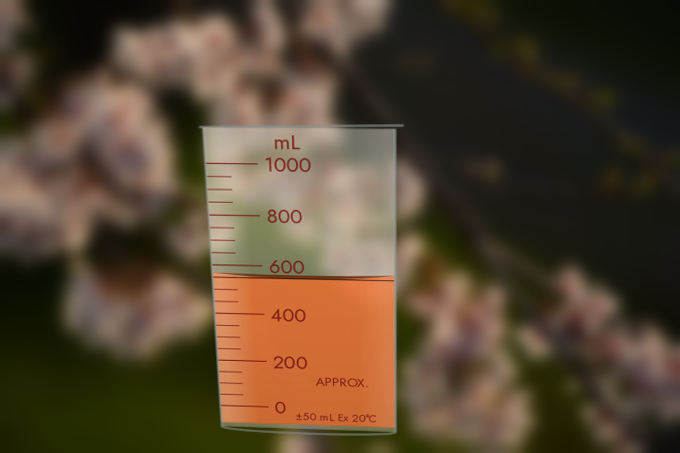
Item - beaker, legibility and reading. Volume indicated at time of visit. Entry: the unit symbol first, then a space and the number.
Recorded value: mL 550
